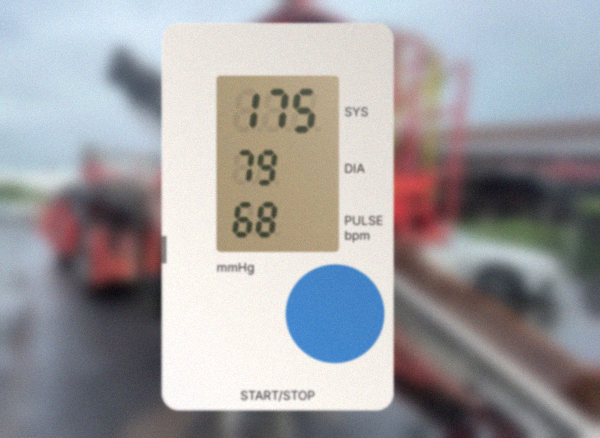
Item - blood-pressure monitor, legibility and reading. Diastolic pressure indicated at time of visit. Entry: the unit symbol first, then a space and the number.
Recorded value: mmHg 79
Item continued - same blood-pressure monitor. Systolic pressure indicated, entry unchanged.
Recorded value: mmHg 175
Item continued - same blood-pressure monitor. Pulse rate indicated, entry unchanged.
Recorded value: bpm 68
